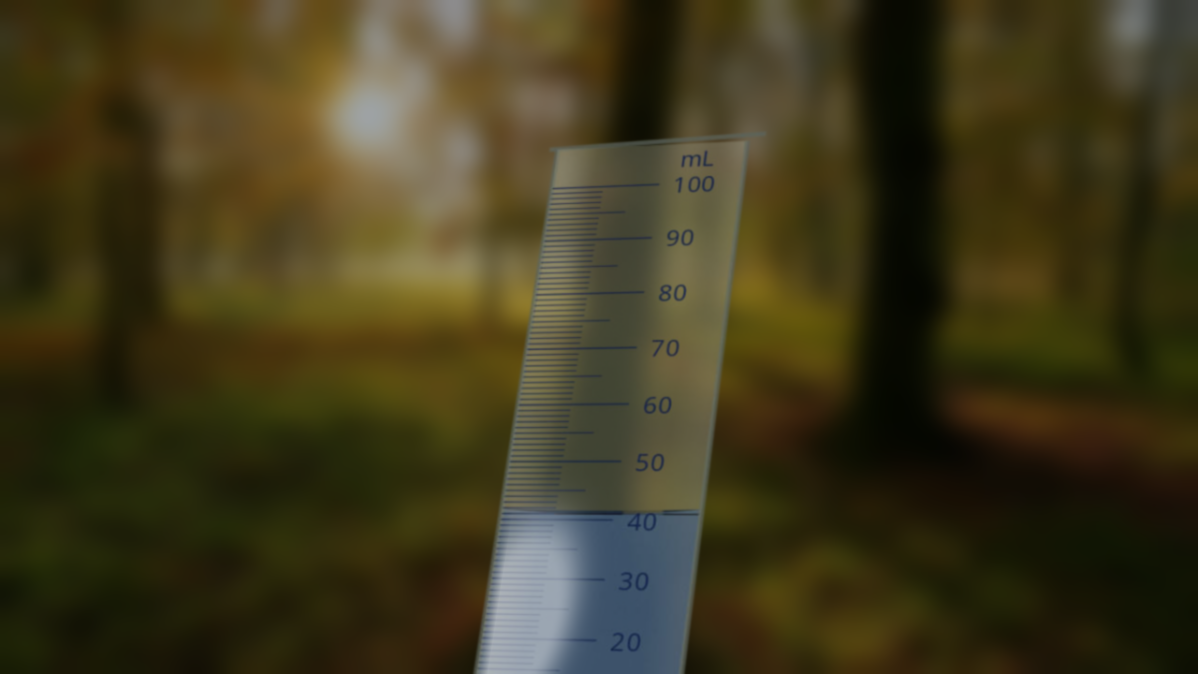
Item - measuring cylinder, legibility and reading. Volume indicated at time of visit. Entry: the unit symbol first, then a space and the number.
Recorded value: mL 41
